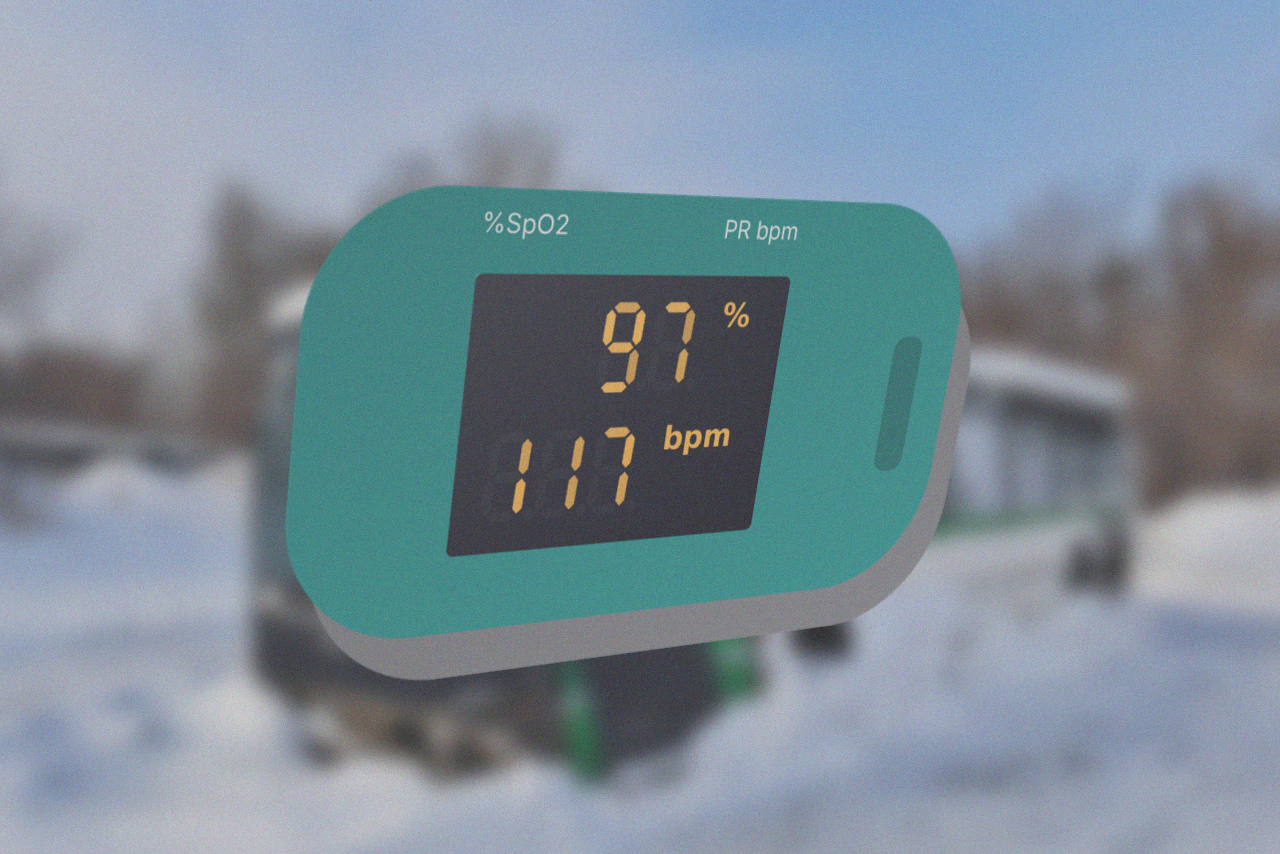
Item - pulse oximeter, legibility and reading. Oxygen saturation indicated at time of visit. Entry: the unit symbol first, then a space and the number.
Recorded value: % 97
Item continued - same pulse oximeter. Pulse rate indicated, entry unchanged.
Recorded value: bpm 117
